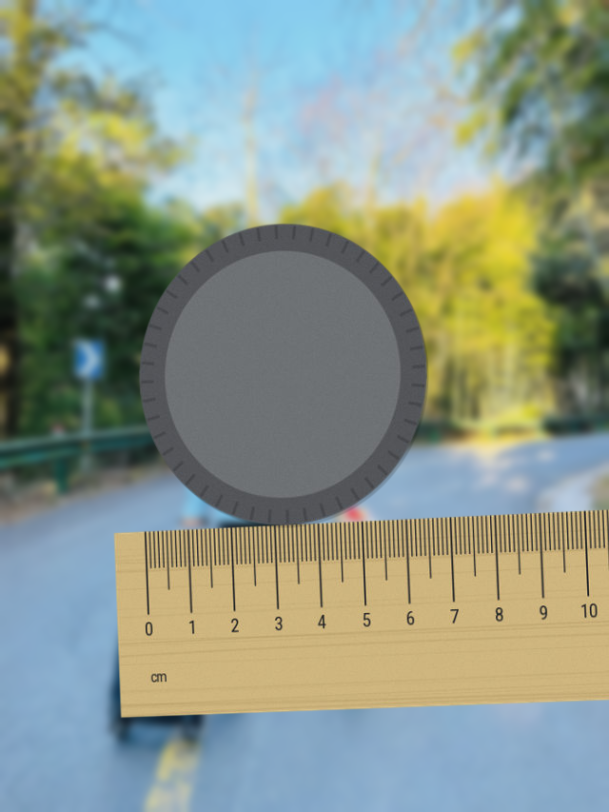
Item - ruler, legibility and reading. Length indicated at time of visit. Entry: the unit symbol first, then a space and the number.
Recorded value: cm 6.6
